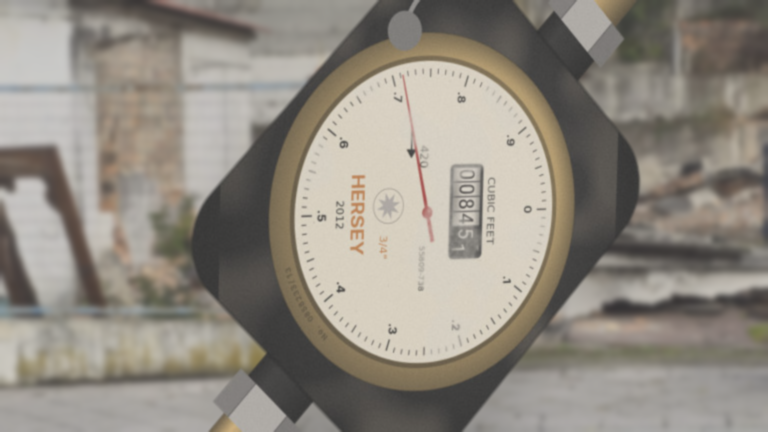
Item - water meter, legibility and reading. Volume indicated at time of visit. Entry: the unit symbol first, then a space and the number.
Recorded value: ft³ 8450.71
